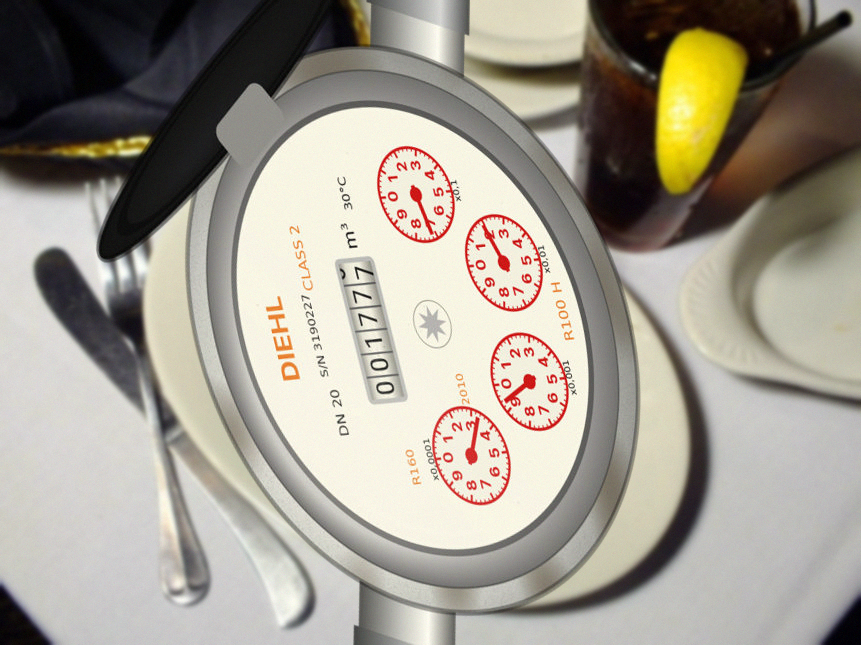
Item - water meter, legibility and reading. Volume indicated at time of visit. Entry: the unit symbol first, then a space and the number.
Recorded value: m³ 1776.7193
